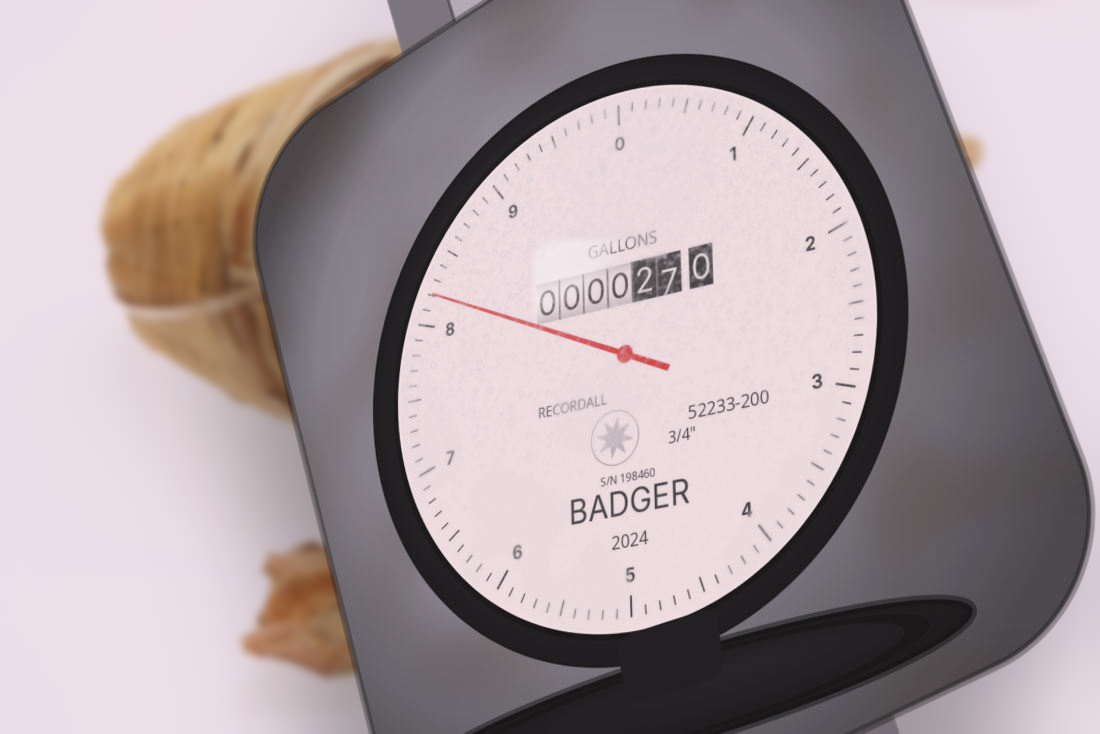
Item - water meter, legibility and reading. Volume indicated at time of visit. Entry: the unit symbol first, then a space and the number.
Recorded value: gal 268.2
